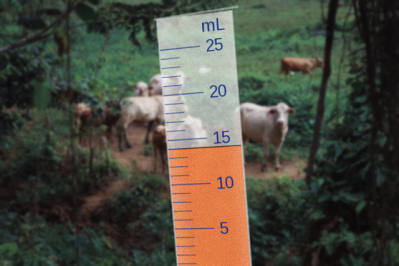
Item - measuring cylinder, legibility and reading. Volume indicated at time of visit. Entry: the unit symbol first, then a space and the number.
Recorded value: mL 14
